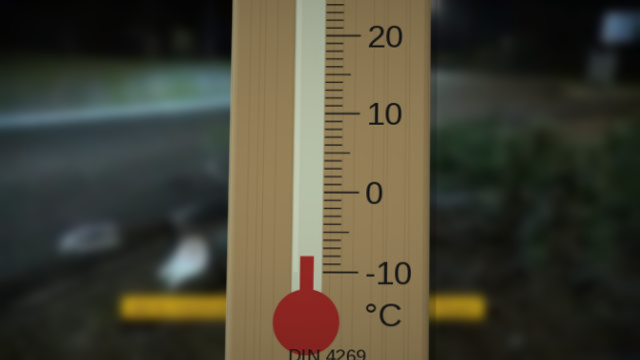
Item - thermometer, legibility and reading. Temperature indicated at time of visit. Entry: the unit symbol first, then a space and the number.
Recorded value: °C -8
